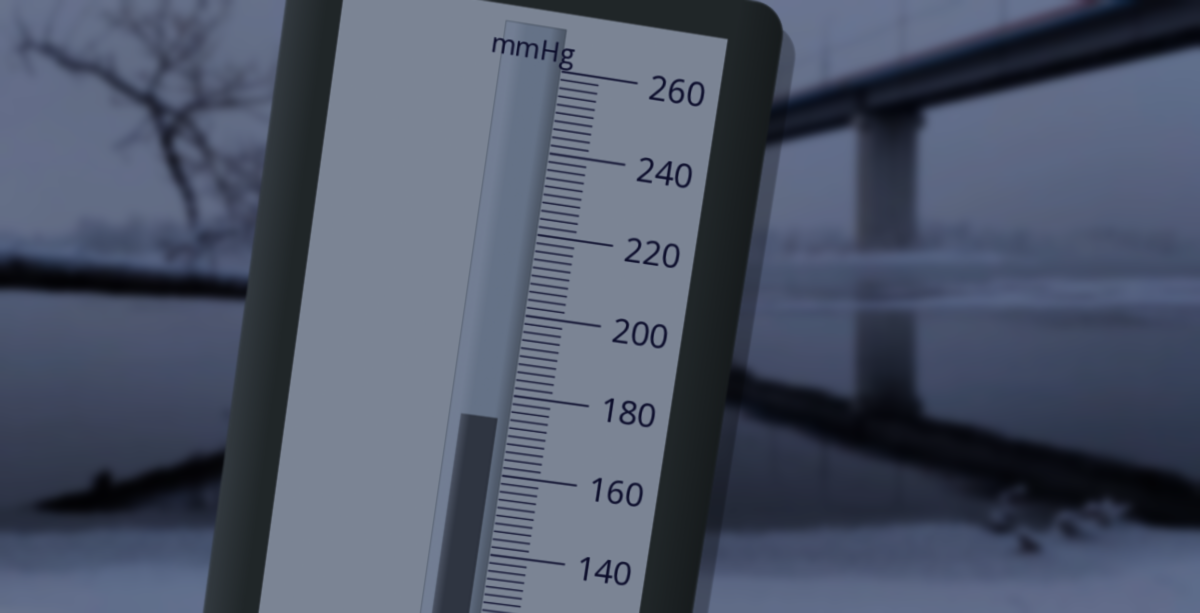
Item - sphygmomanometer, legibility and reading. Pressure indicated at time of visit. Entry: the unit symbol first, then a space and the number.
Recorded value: mmHg 174
